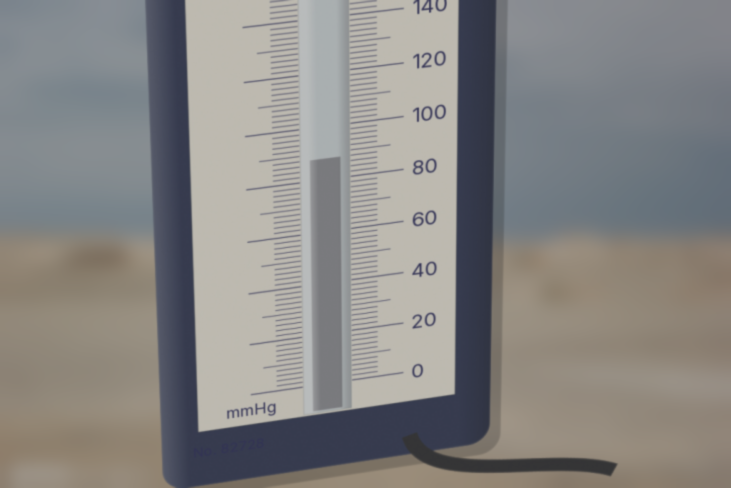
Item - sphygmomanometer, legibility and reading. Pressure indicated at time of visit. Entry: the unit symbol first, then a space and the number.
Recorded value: mmHg 88
